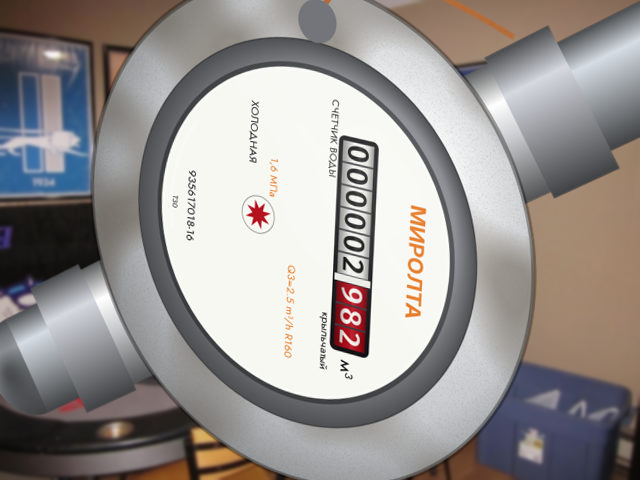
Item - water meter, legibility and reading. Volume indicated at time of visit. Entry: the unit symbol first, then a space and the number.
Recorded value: m³ 2.982
